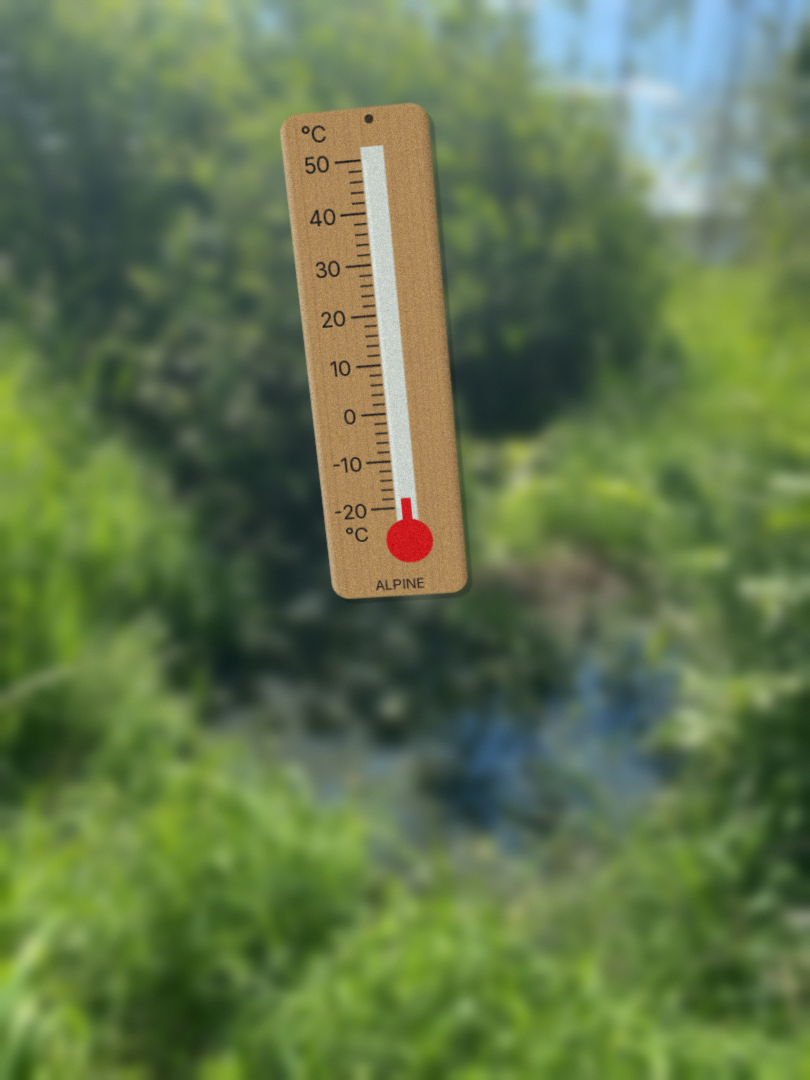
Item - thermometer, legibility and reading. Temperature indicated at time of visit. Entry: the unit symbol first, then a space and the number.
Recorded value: °C -18
